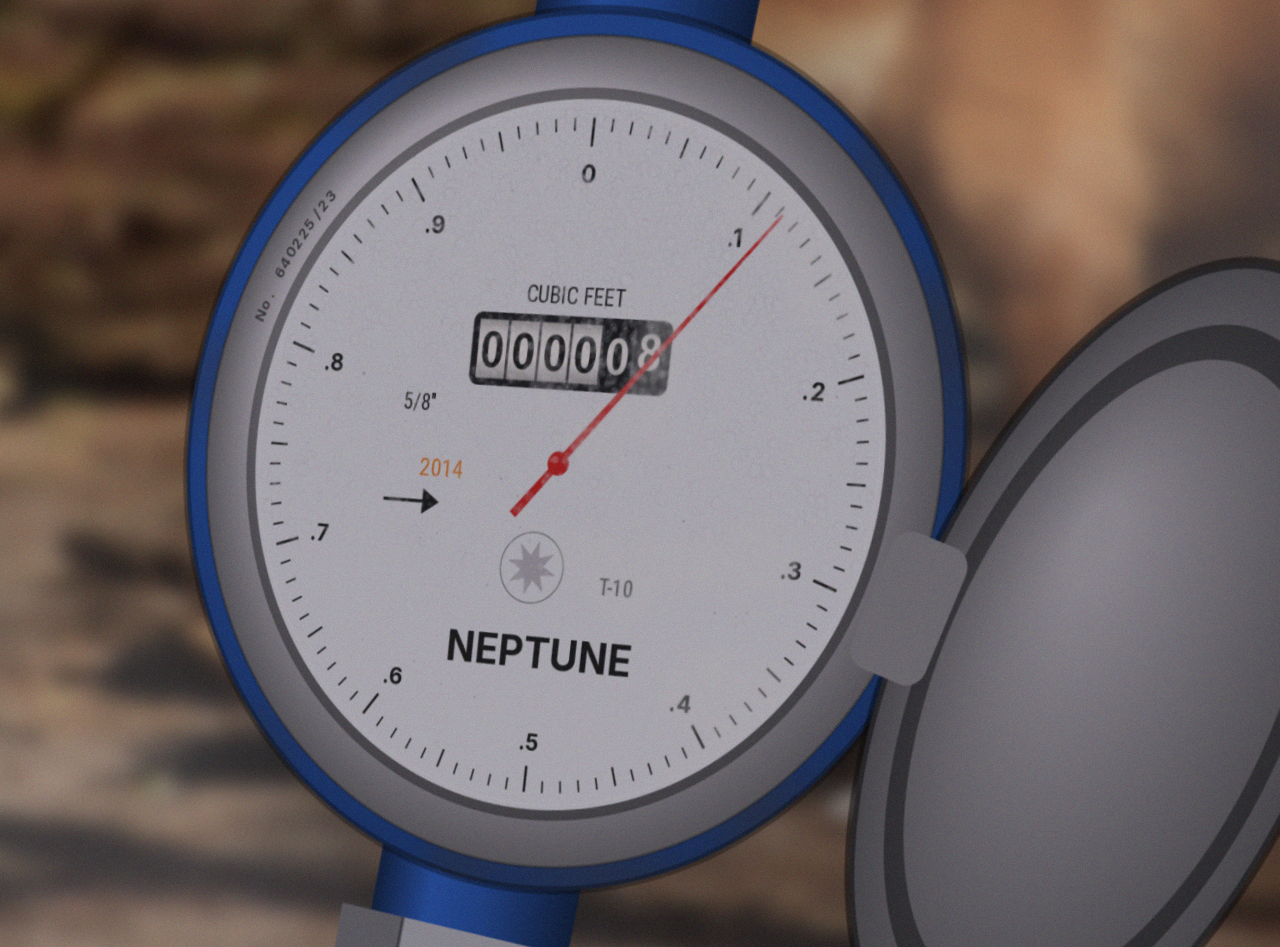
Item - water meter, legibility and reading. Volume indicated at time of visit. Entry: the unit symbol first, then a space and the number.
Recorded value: ft³ 8.11
